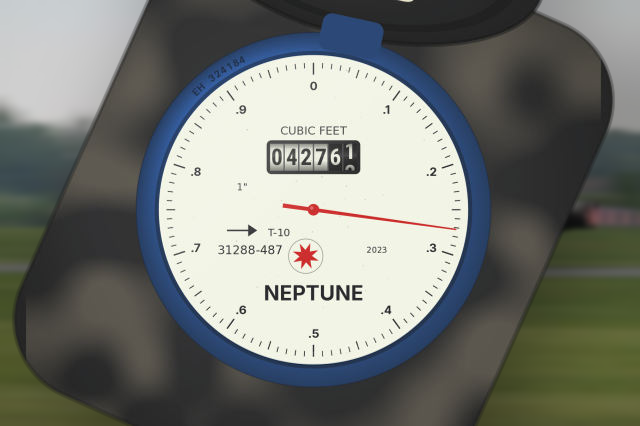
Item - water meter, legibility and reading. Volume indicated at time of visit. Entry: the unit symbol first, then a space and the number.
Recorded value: ft³ 42761.27
